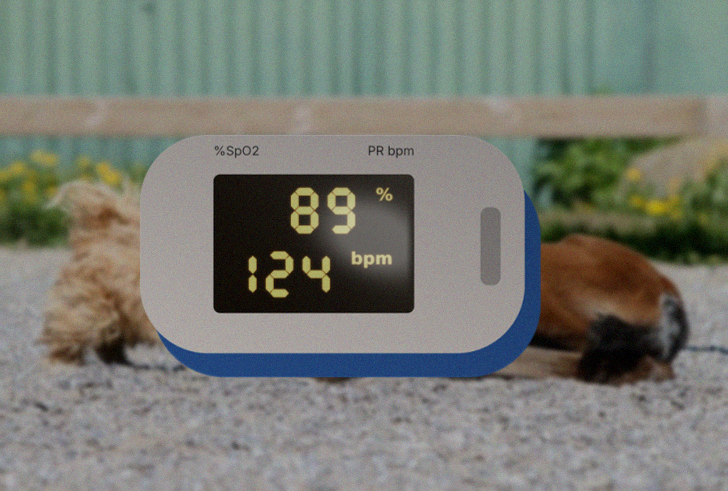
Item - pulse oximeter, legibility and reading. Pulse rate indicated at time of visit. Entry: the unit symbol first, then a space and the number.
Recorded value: bpm 124
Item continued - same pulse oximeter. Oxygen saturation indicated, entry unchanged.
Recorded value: % 89
